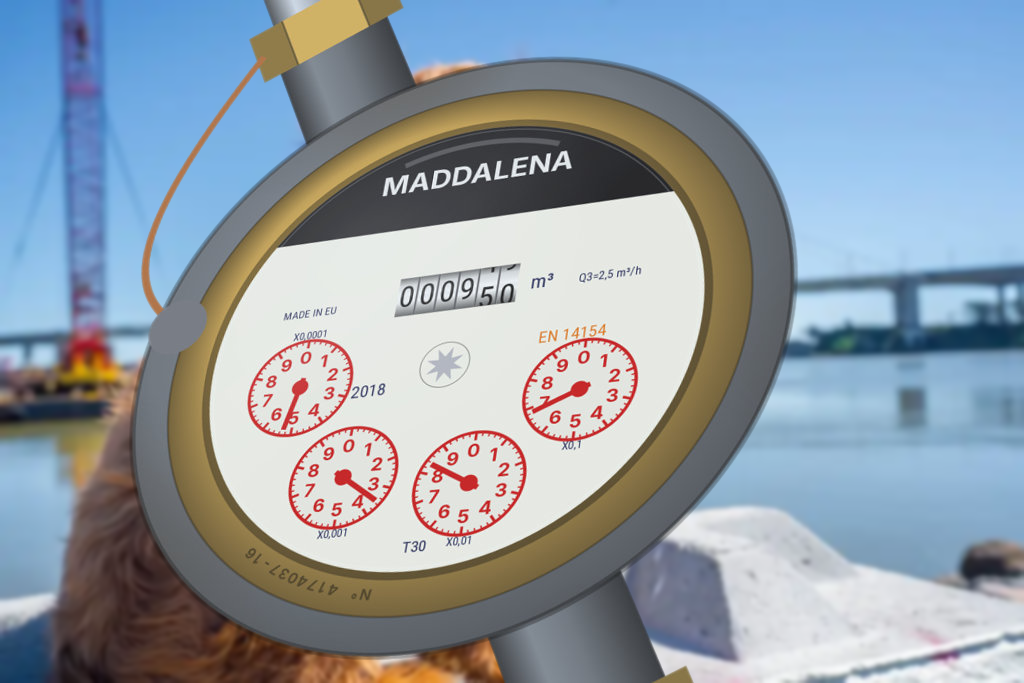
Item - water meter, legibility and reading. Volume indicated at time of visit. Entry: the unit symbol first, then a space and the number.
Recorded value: m³ 949.6835
